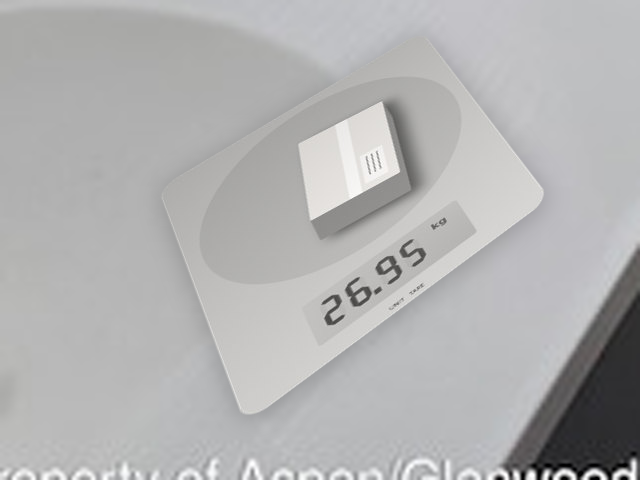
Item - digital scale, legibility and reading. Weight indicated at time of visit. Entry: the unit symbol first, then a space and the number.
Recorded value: kg 26.95
